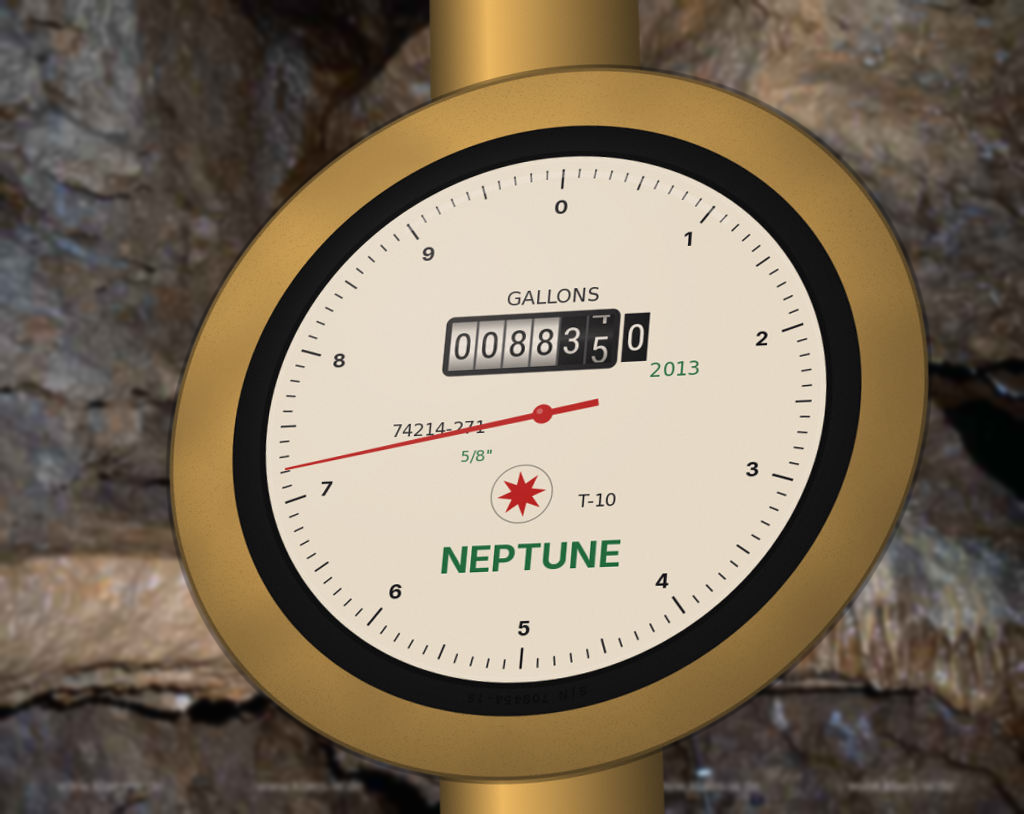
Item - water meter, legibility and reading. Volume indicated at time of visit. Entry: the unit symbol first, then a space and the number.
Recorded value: gal 88347.2
